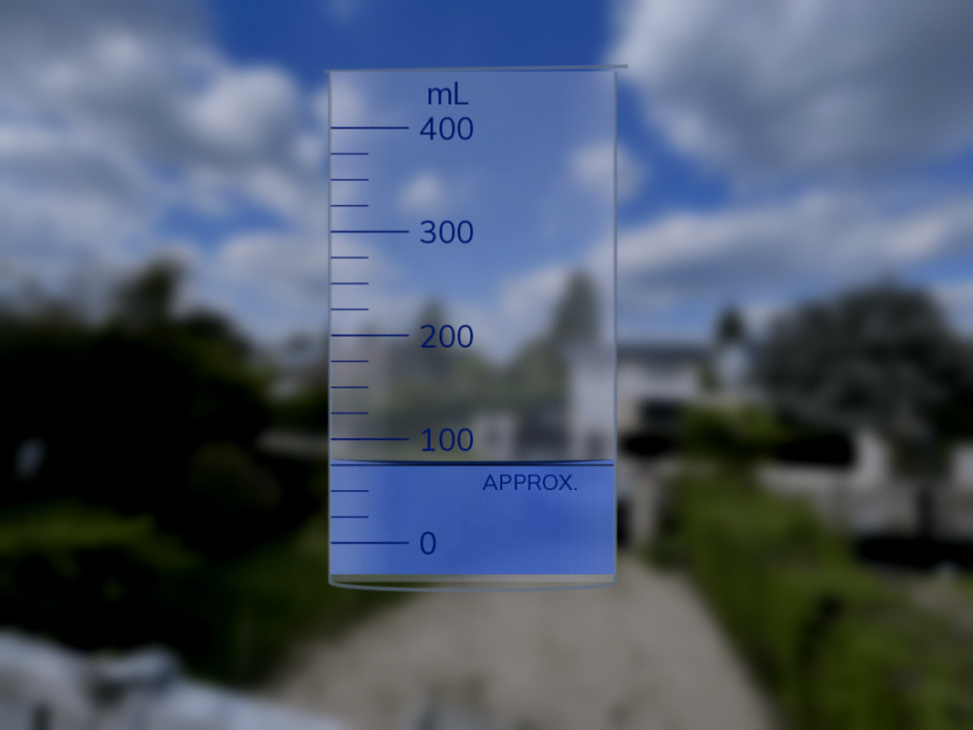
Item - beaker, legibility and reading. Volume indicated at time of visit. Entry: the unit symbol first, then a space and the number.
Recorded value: mL 75
